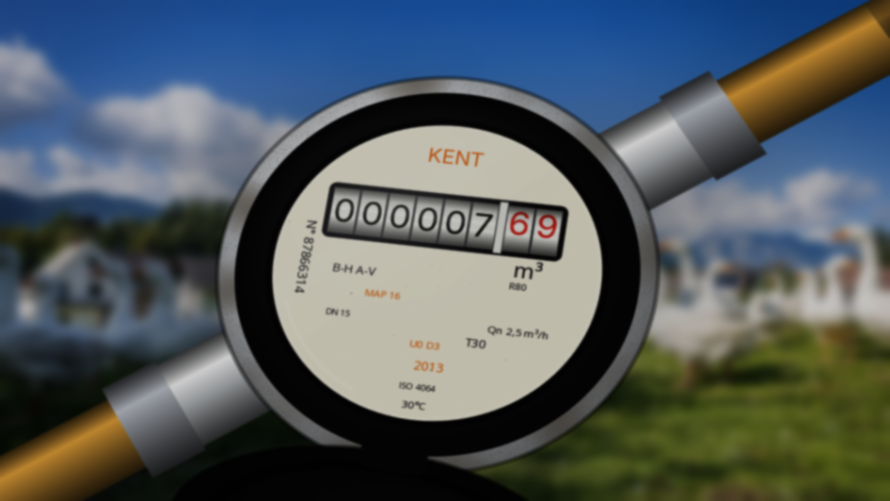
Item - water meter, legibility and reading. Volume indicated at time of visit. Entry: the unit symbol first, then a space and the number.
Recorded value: m³ 7.69
